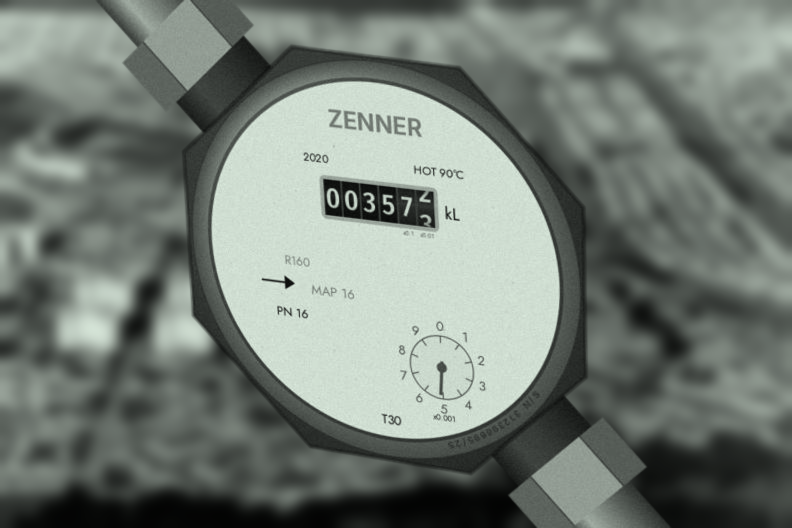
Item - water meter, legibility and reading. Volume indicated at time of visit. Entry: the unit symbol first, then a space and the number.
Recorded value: kL 35.725
